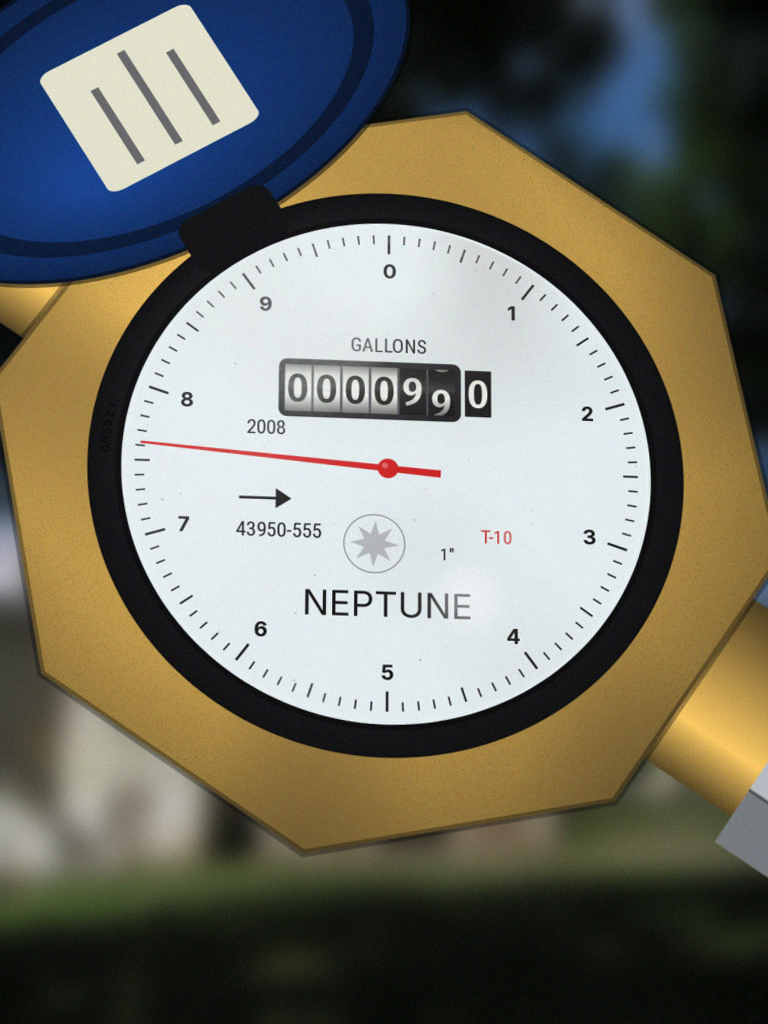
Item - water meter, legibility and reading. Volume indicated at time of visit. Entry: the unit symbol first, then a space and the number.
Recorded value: gal 987.6
